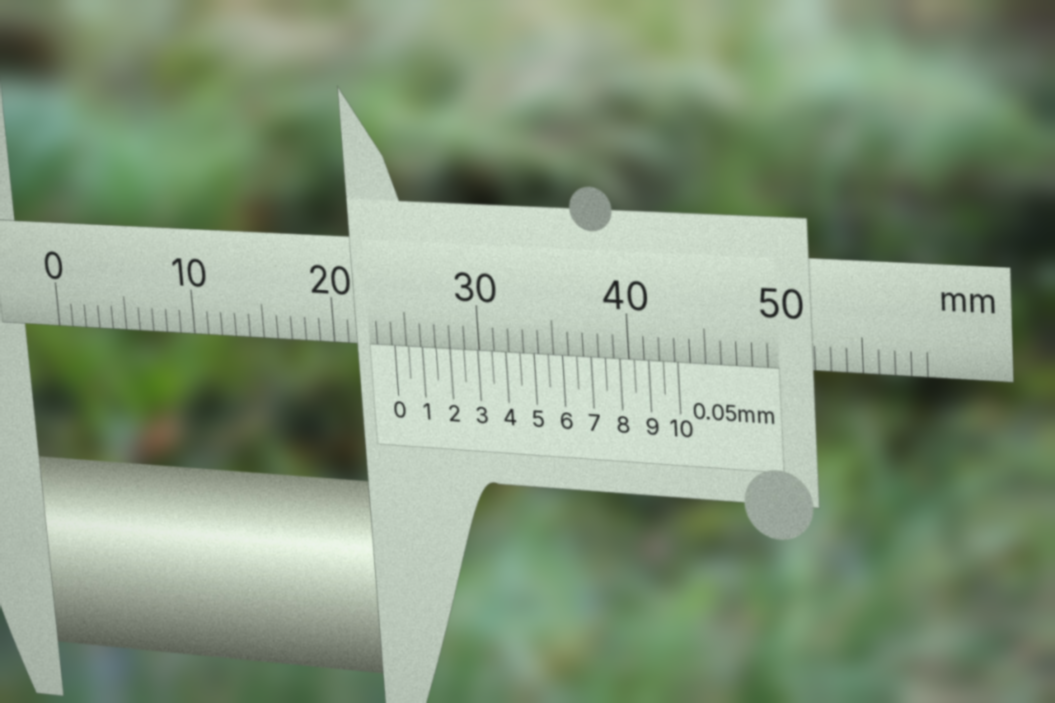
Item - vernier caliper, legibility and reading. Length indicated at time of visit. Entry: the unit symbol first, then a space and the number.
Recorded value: mm 24.2
